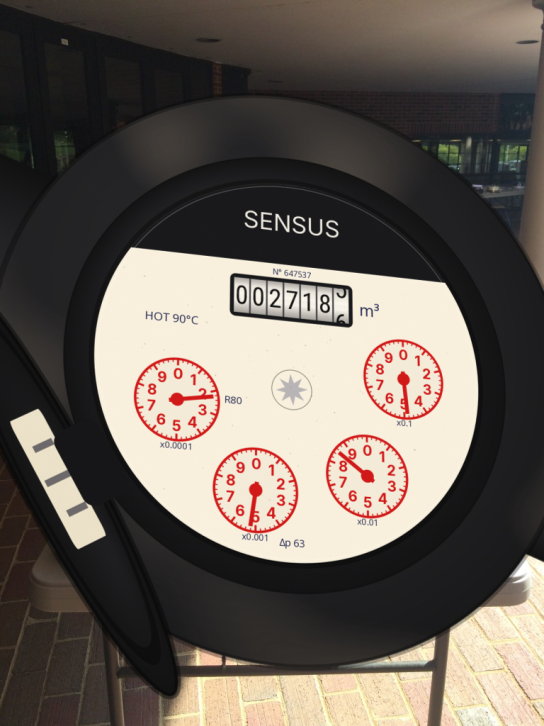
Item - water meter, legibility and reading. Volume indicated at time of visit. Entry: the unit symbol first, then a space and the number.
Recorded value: m³ 27185.4852
